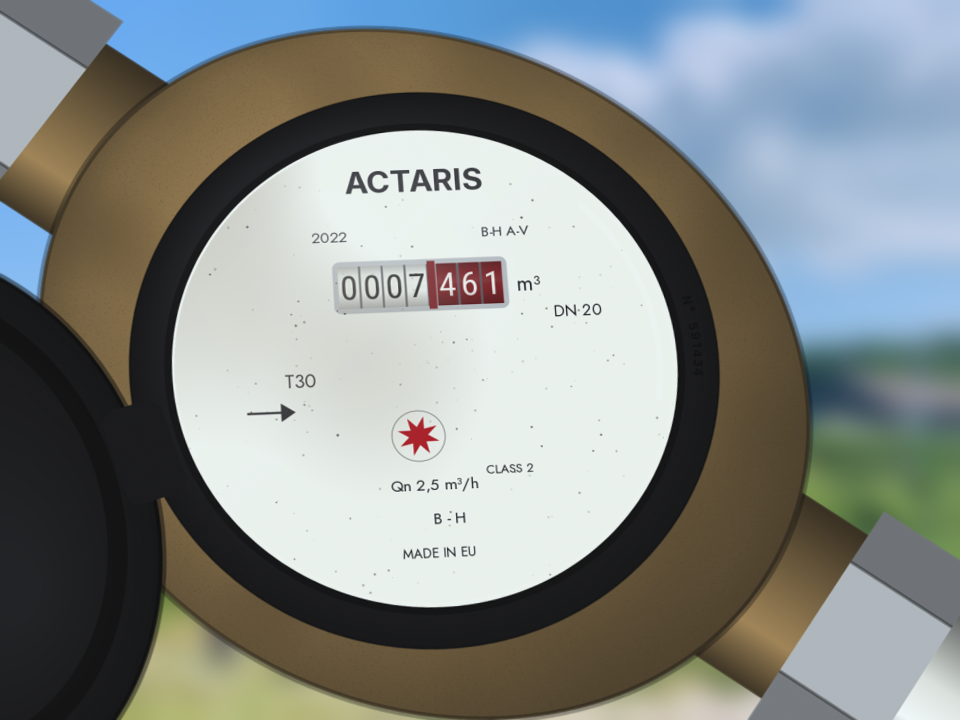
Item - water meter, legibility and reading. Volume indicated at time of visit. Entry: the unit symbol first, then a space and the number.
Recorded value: m³ 7.461
